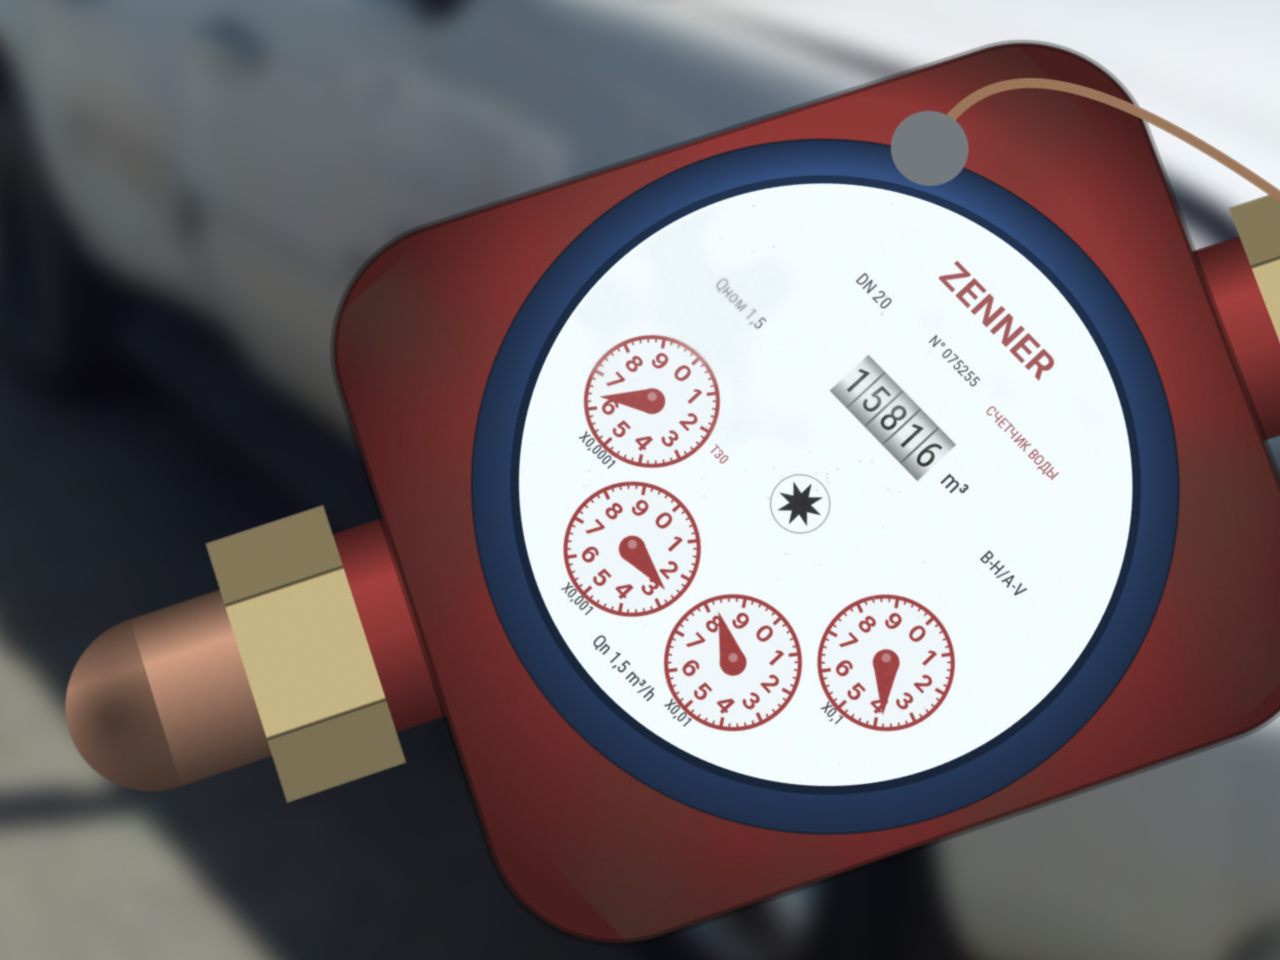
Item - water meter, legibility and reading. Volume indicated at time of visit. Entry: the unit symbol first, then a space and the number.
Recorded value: m³ 15816.3826
